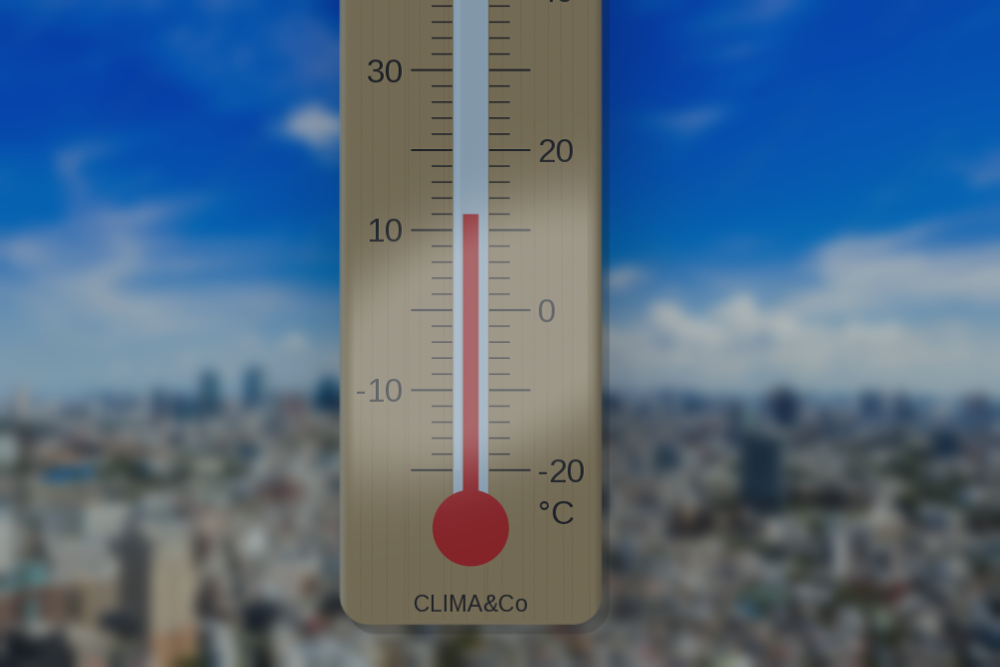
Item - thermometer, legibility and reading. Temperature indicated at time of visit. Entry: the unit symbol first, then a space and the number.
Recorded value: °C 12
